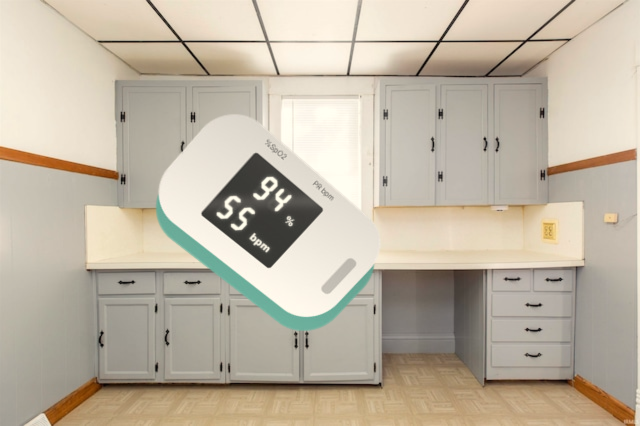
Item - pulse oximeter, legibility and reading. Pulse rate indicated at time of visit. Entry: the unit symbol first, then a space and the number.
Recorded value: bpm 55
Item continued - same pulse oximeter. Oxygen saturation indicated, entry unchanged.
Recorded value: % 94
